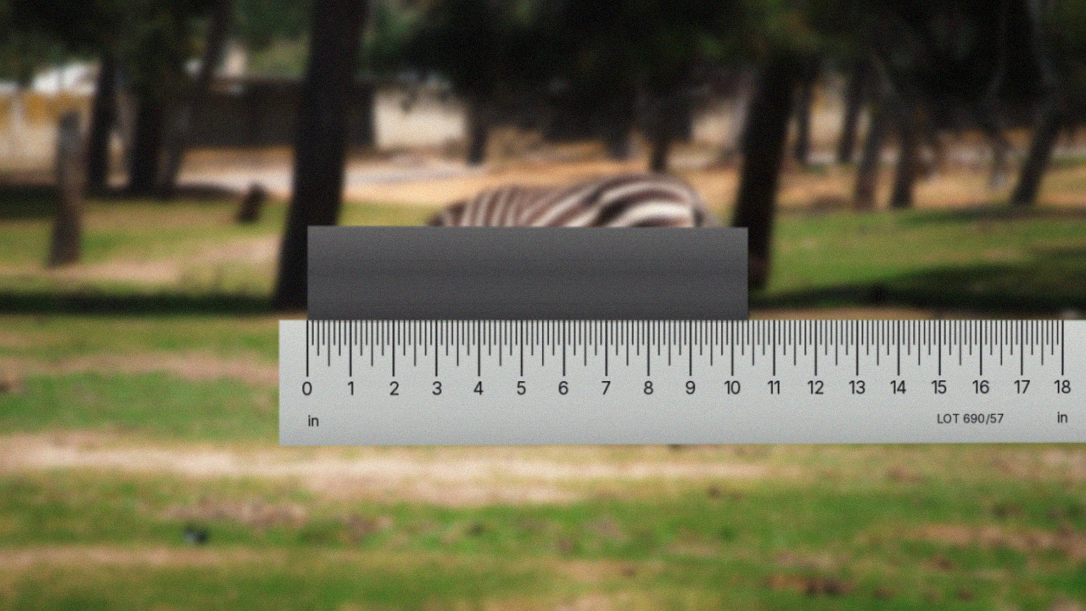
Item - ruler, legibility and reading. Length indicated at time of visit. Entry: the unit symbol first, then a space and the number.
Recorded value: in 10.375
